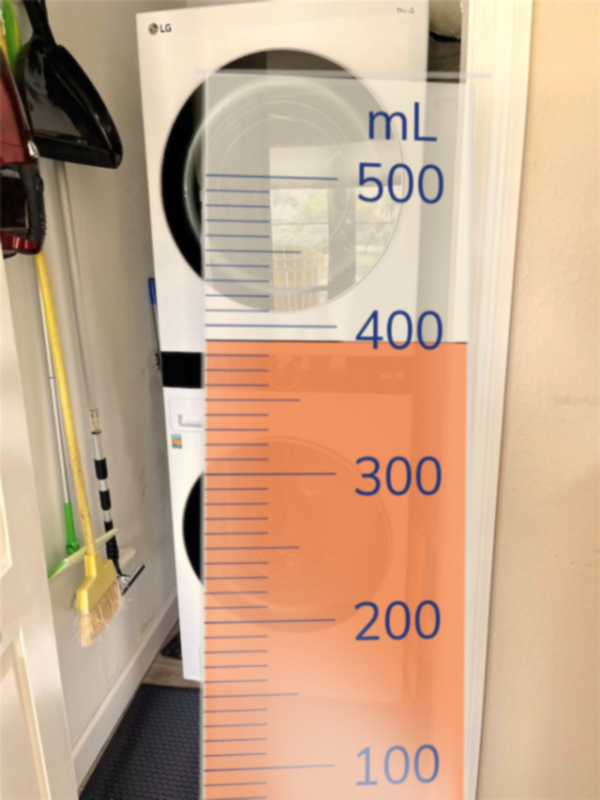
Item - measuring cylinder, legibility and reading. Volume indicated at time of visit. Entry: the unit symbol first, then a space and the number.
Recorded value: mL 390
